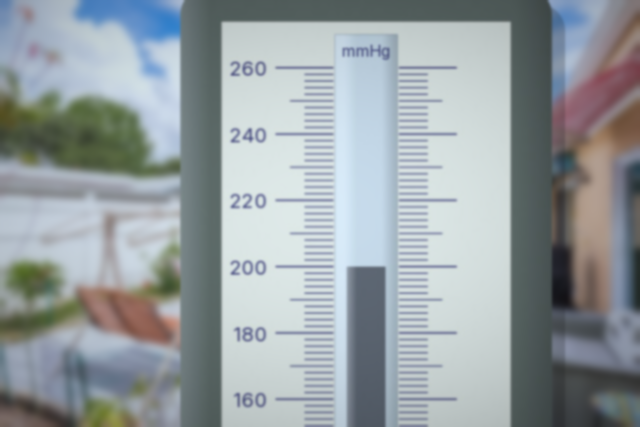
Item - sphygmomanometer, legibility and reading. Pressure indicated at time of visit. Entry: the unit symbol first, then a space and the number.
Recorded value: mmHg 200
